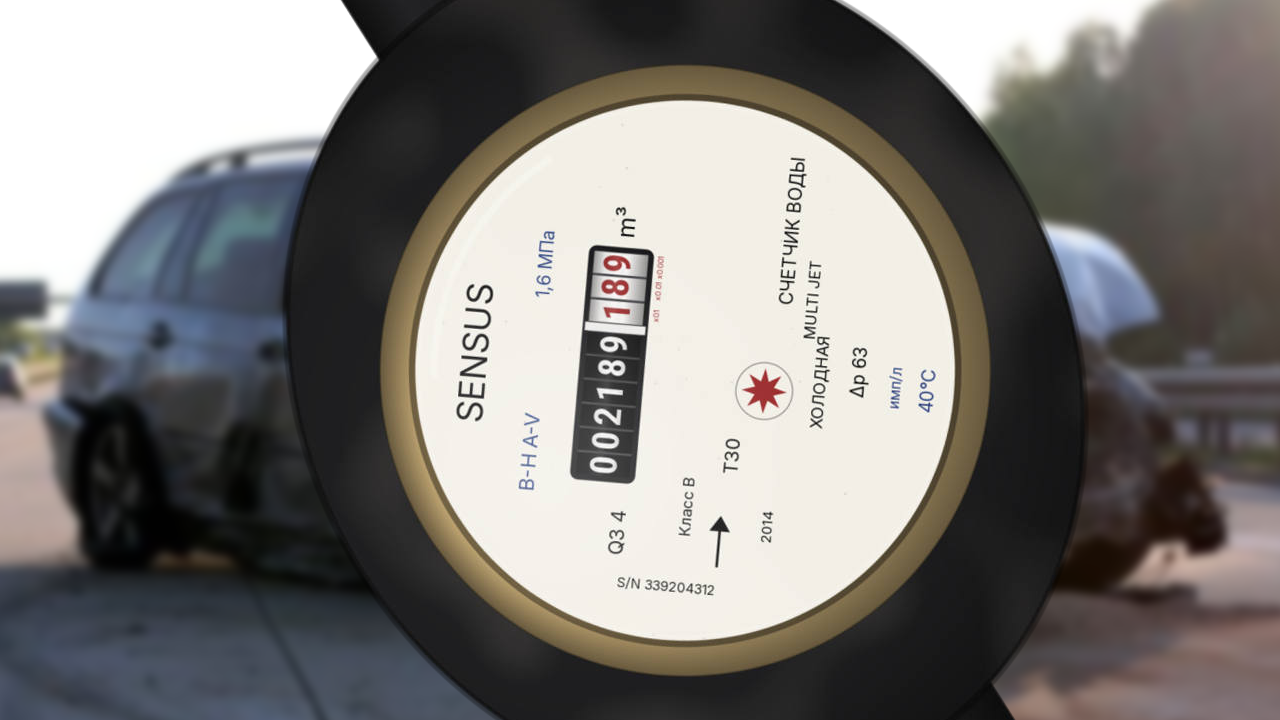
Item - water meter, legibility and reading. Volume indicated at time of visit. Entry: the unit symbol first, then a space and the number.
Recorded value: m³ 2189.189
